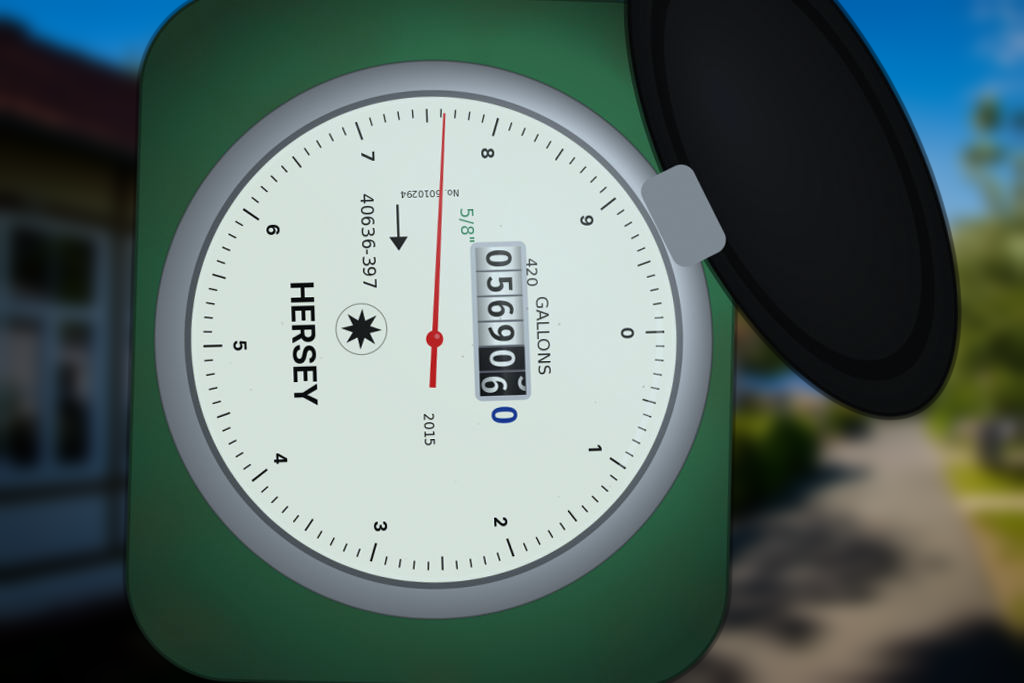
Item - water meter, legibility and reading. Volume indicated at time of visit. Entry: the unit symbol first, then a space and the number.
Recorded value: gal 569057.6
